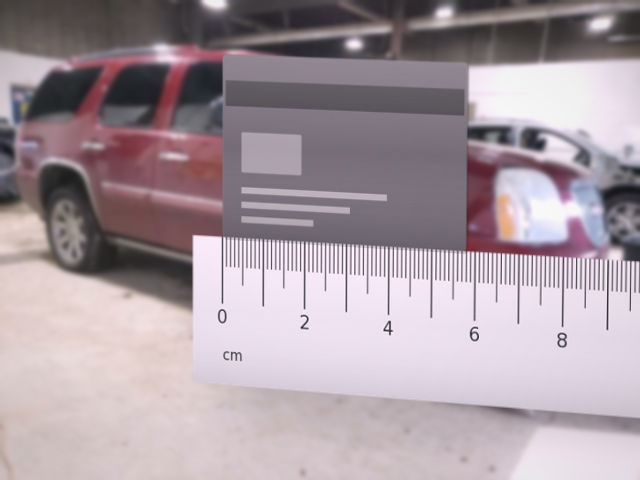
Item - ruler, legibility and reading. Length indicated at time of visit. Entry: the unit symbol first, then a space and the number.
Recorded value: cm 5.8
